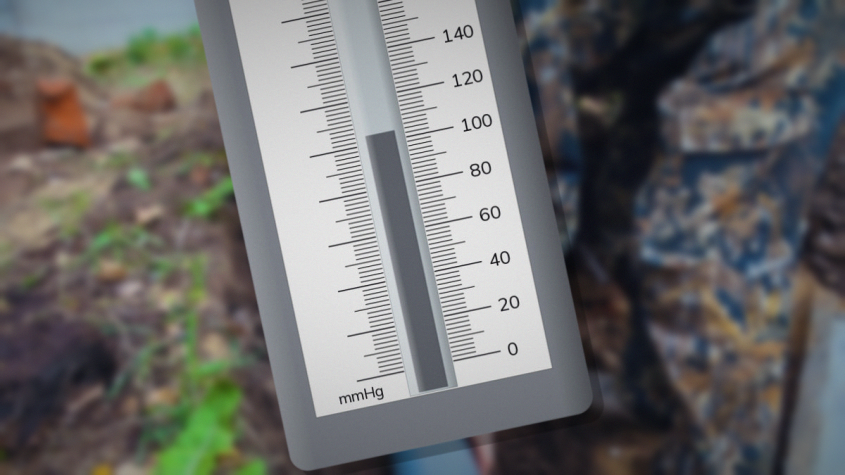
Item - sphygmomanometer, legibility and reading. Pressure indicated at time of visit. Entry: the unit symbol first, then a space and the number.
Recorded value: mmHg 104
